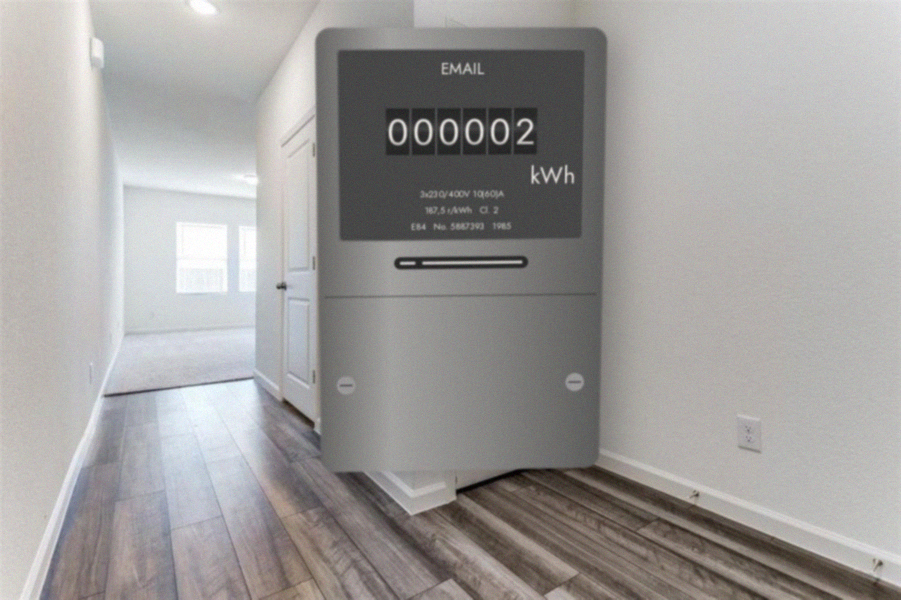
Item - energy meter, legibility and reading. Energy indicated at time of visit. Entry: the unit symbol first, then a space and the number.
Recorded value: kWh 2
